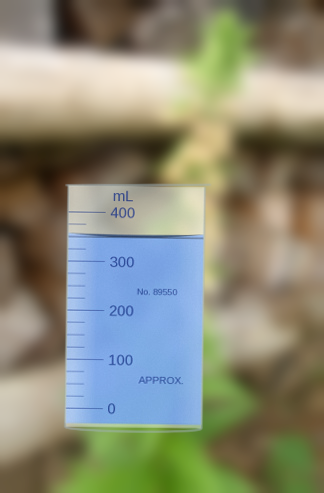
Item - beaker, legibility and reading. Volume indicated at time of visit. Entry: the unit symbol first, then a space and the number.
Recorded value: mL 350
